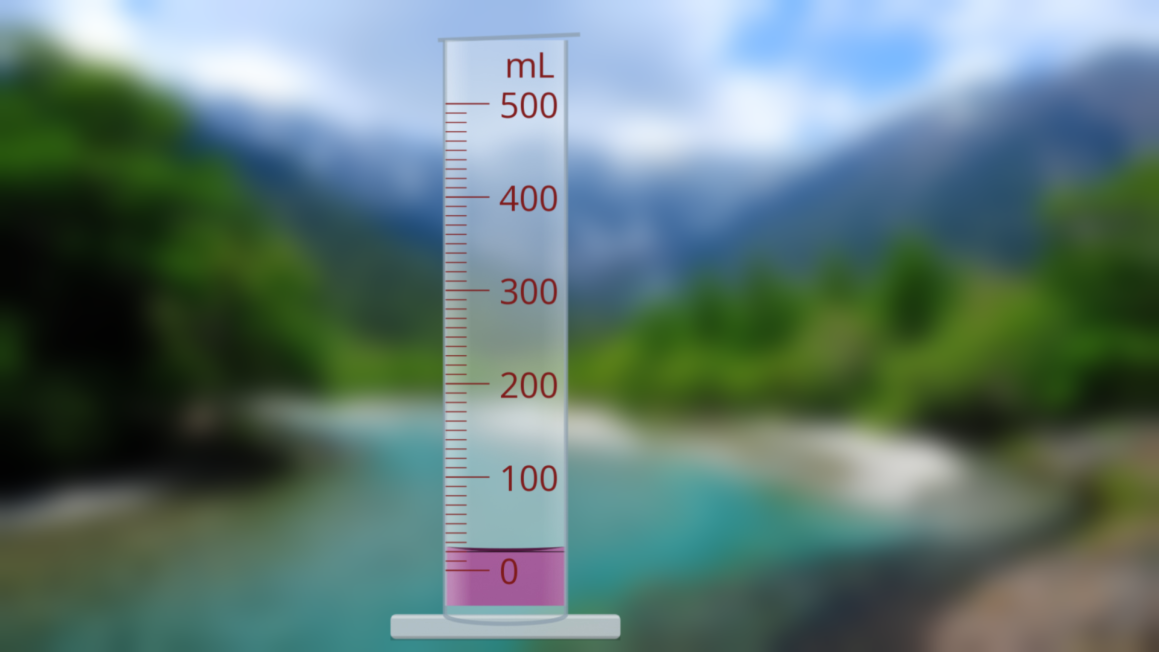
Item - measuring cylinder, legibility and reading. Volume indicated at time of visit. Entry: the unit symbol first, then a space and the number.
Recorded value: mL 20
